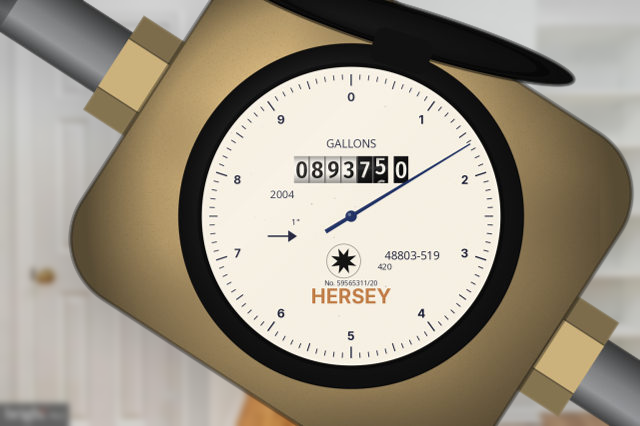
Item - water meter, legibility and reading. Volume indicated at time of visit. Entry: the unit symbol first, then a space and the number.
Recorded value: gal 893751.6
